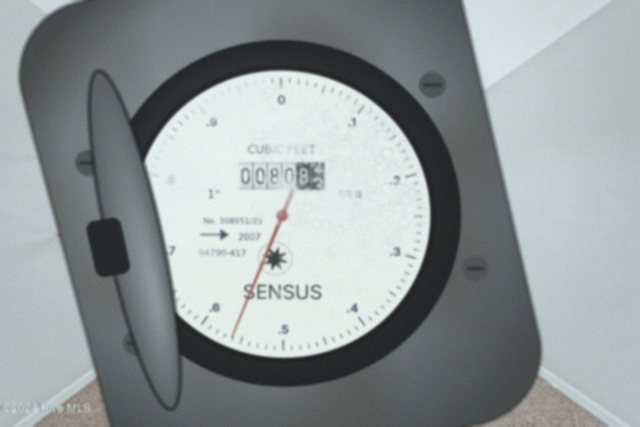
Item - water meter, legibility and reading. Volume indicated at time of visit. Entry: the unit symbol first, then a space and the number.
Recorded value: ft³ 8082.56
